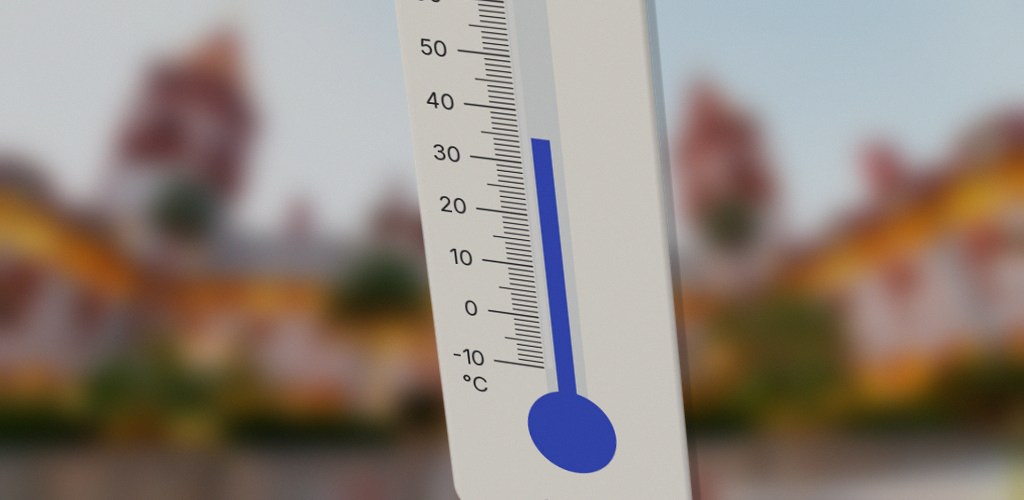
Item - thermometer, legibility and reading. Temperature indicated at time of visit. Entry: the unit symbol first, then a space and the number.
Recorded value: °C 35
